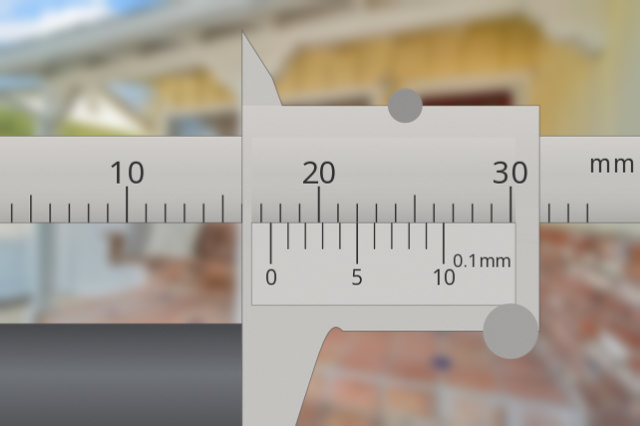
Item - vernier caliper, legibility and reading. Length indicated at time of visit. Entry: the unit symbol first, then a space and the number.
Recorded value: mm 17.5
